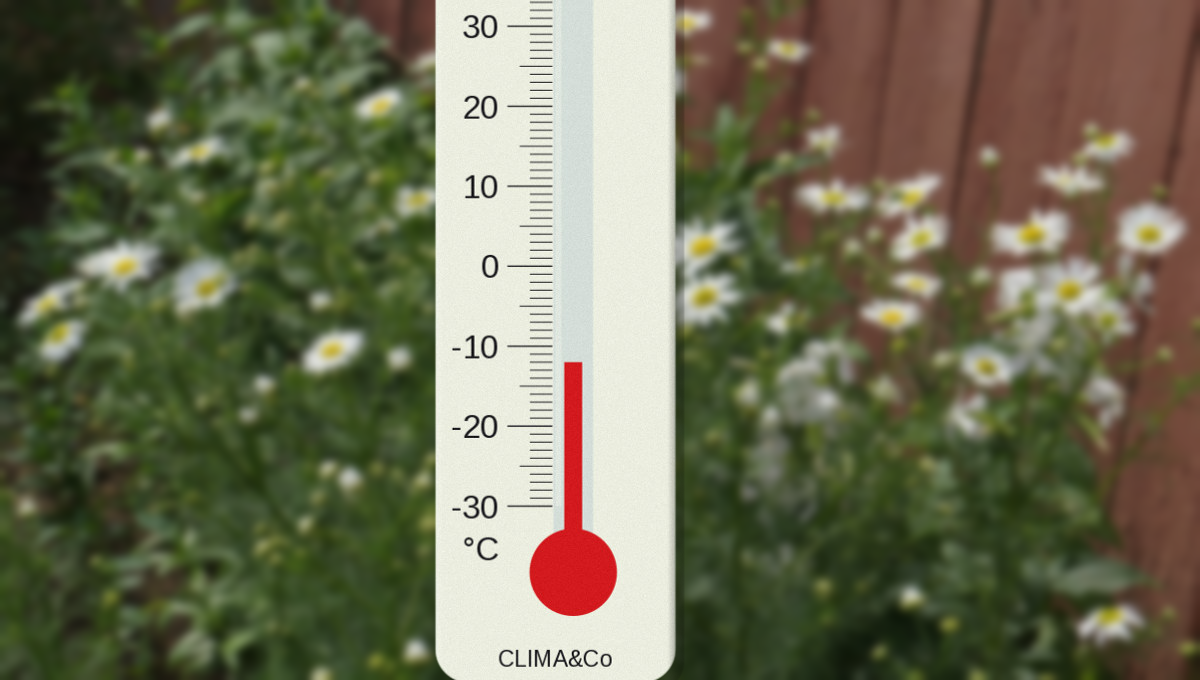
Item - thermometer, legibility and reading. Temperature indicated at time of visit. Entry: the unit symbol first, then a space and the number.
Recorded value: °C -12
